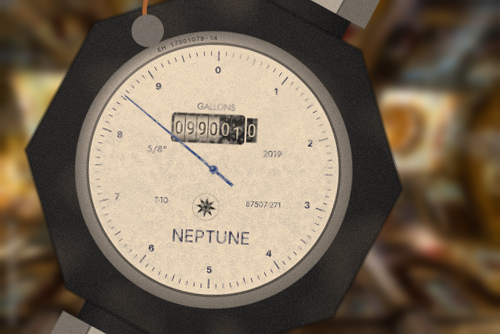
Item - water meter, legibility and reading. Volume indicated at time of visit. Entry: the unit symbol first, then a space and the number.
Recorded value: gal 990008.5
